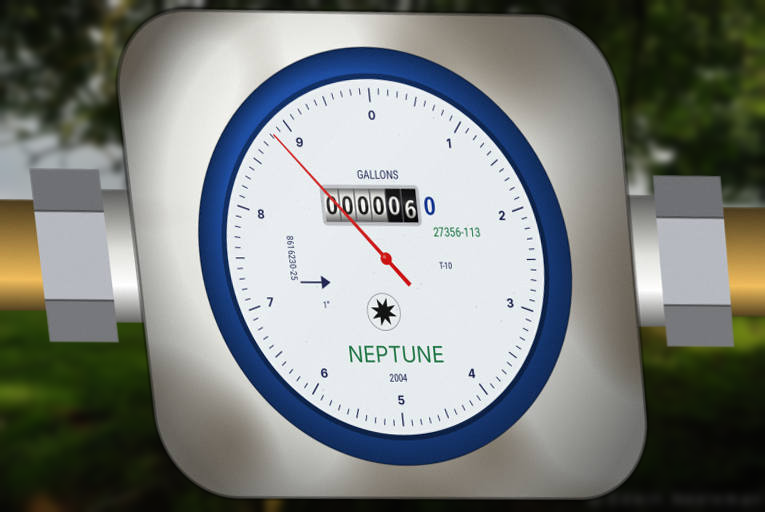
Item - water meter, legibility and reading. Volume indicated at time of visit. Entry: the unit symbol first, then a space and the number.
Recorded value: gal 58.8
